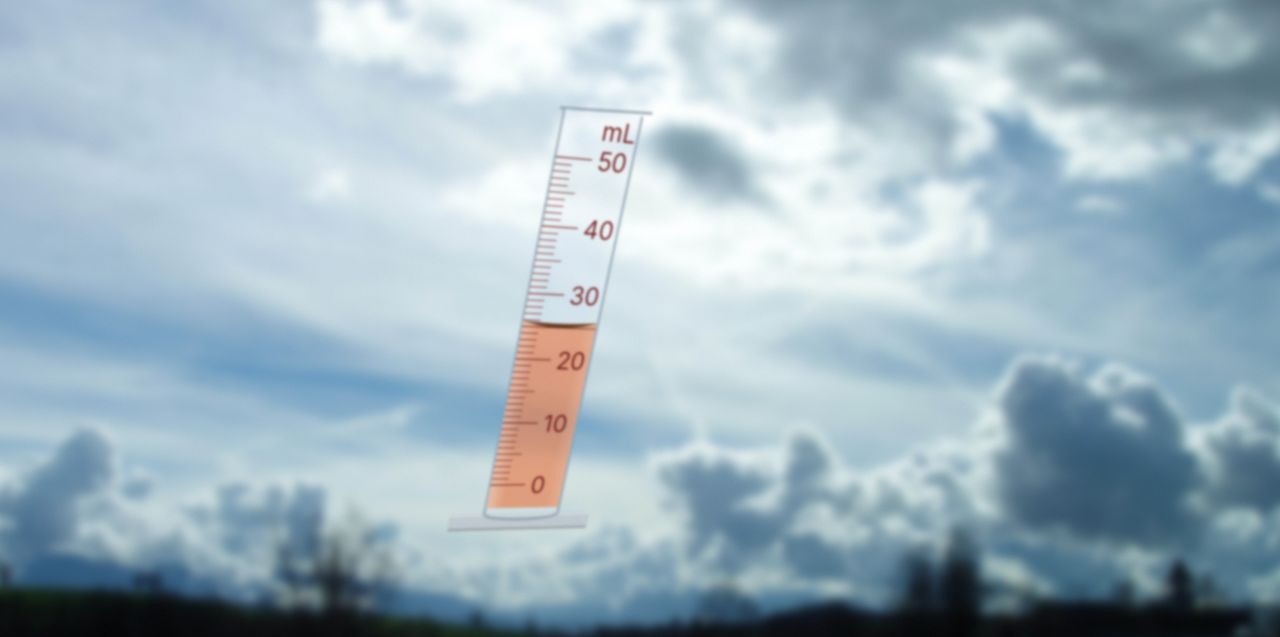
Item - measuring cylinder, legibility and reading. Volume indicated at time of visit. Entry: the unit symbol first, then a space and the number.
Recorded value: mL 25
